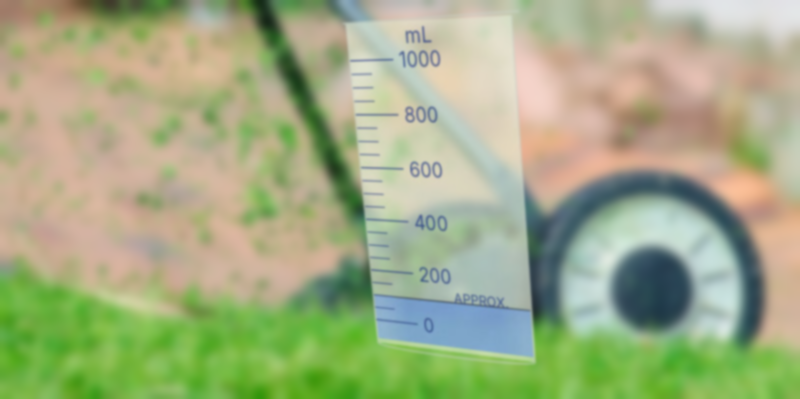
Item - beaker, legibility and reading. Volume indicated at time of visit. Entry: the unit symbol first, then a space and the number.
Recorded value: mL 100
